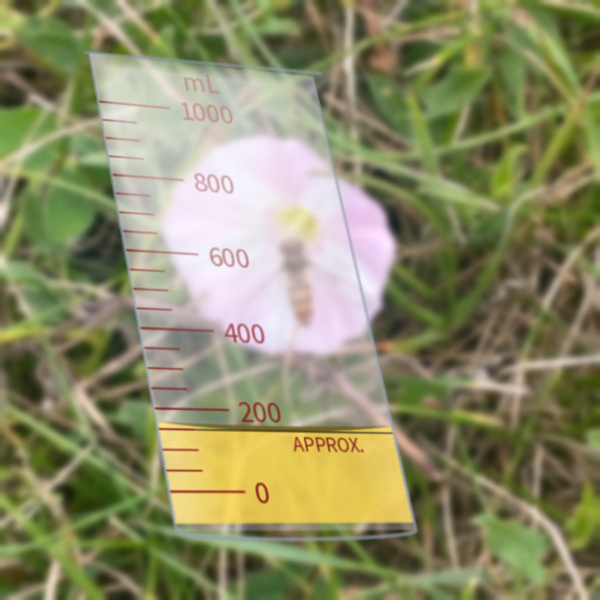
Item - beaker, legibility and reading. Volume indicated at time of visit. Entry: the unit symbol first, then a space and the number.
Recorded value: mL 150
